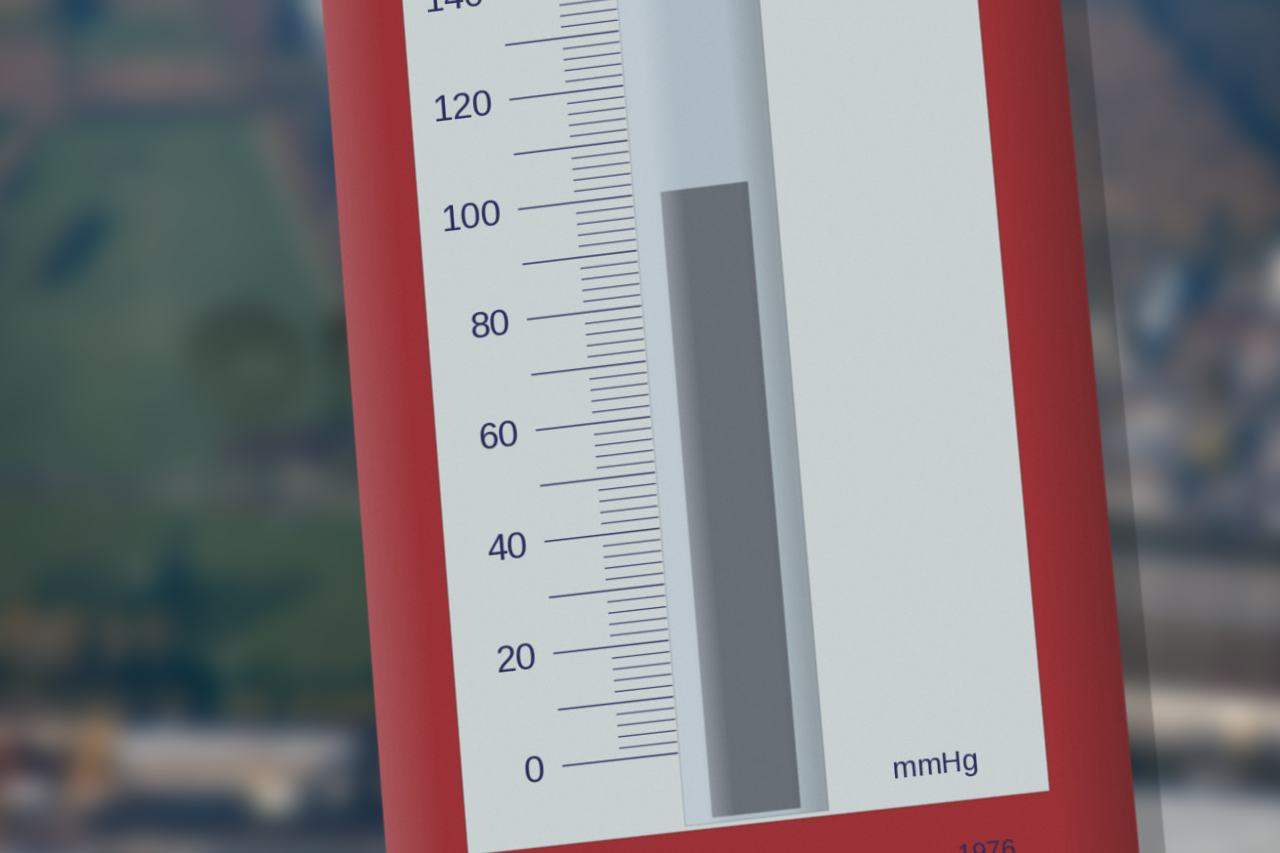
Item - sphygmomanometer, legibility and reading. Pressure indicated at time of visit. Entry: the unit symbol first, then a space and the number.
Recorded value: mmHg 100
